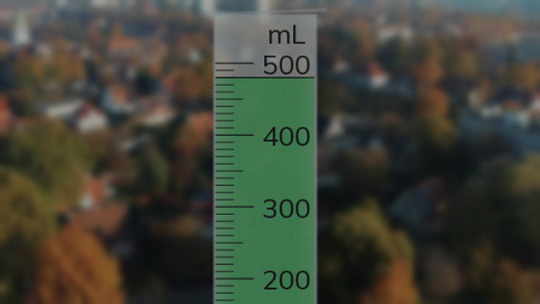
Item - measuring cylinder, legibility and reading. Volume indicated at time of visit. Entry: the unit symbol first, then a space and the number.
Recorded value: mL 480
